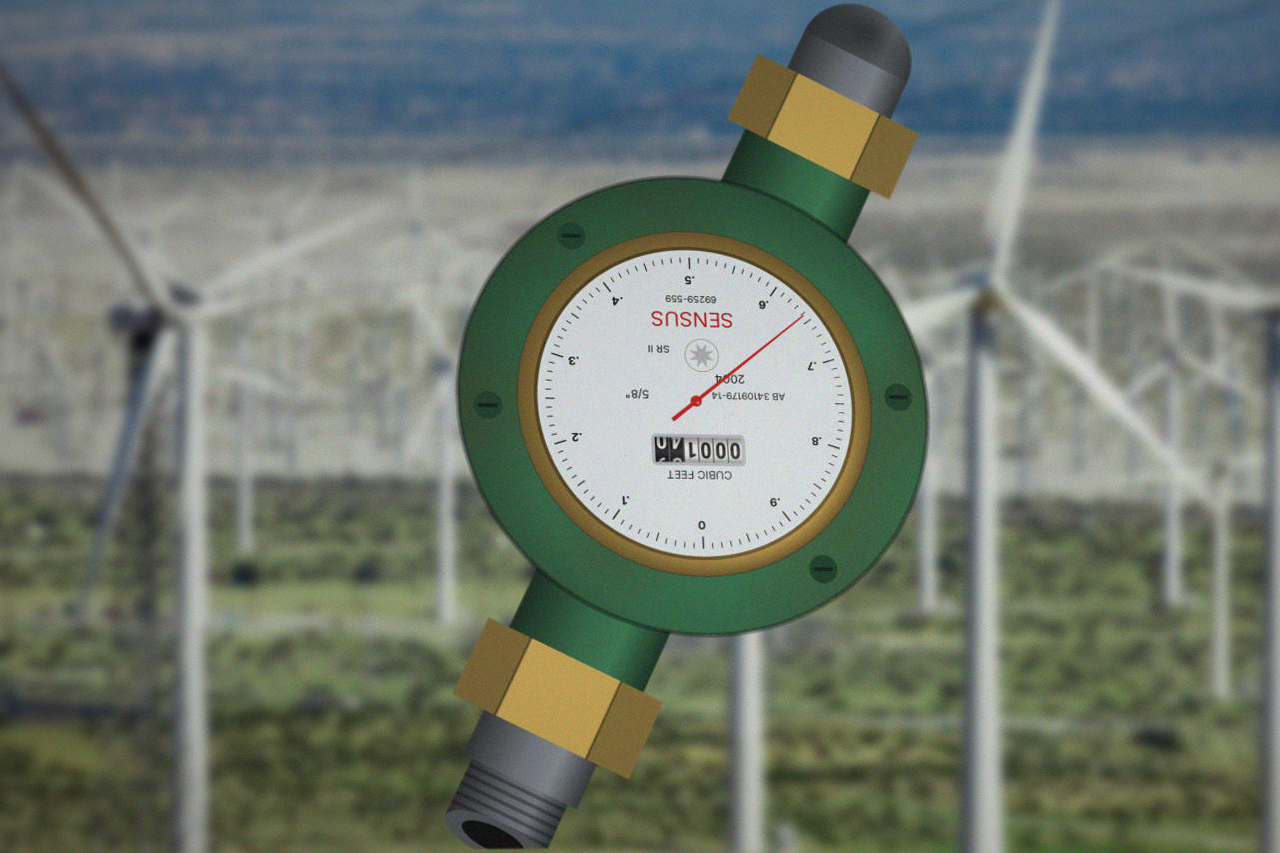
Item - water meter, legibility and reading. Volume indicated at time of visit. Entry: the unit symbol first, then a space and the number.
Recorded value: ft³ 139.64
